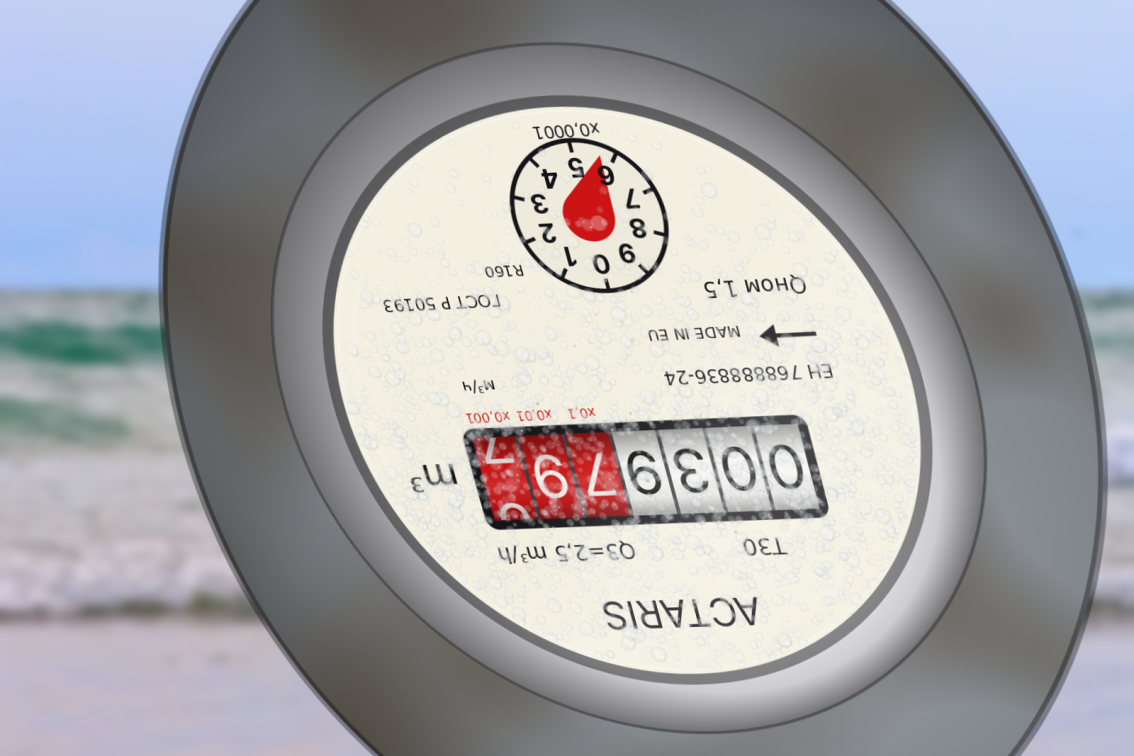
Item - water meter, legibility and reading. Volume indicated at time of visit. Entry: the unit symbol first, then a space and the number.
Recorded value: m³ 39.7965
